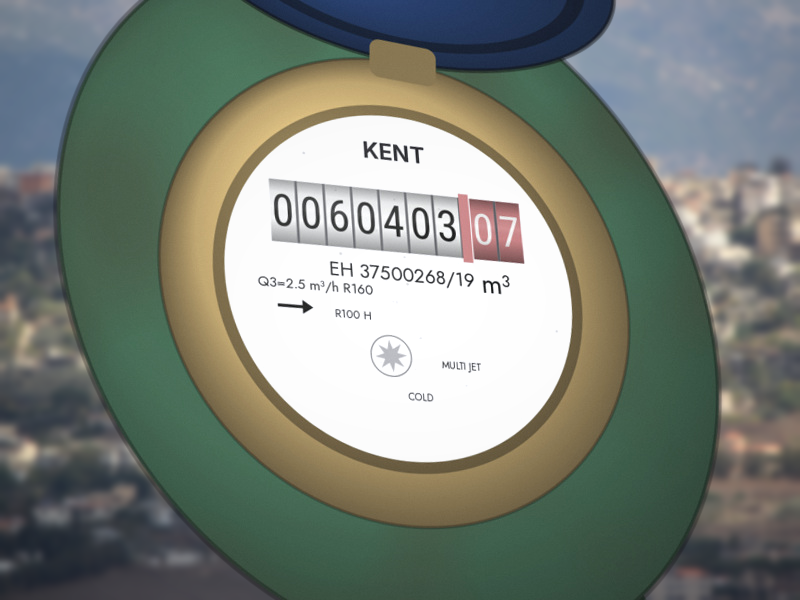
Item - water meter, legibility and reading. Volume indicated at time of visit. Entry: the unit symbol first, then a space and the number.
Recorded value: m³ 60403.07
